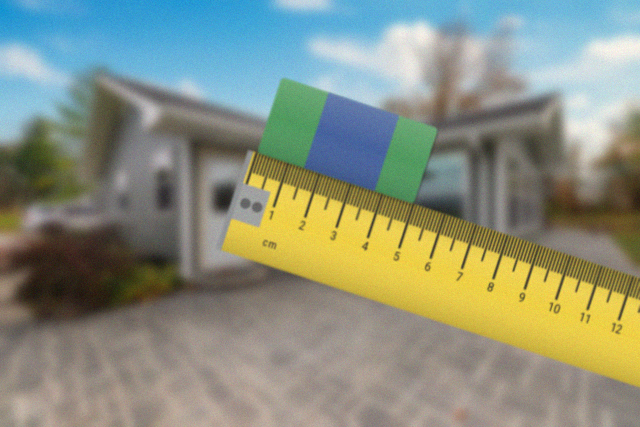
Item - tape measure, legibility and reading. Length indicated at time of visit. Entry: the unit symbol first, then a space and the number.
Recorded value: cm 5
